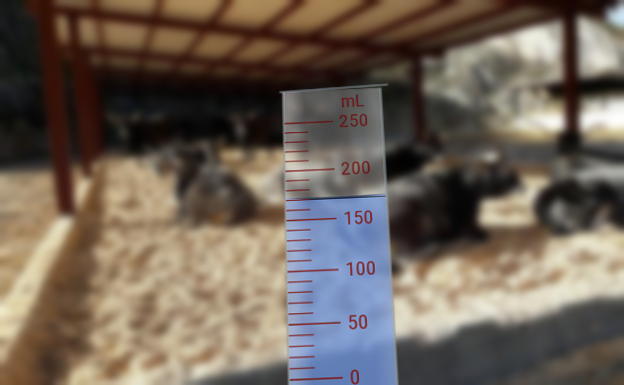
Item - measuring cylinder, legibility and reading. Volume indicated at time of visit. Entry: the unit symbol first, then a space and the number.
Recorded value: mL 170
